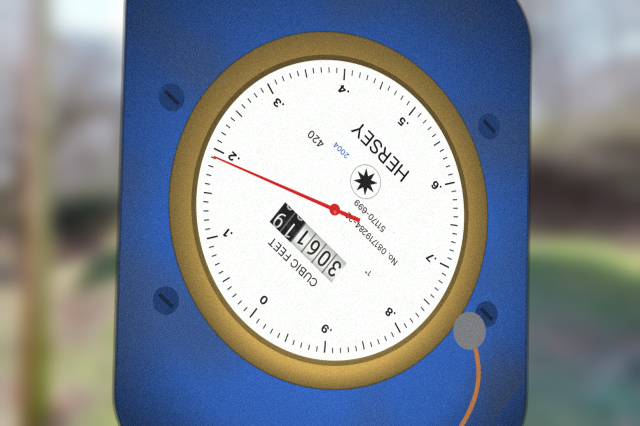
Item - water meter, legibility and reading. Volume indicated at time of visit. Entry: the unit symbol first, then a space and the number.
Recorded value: ft³ 306119.19
